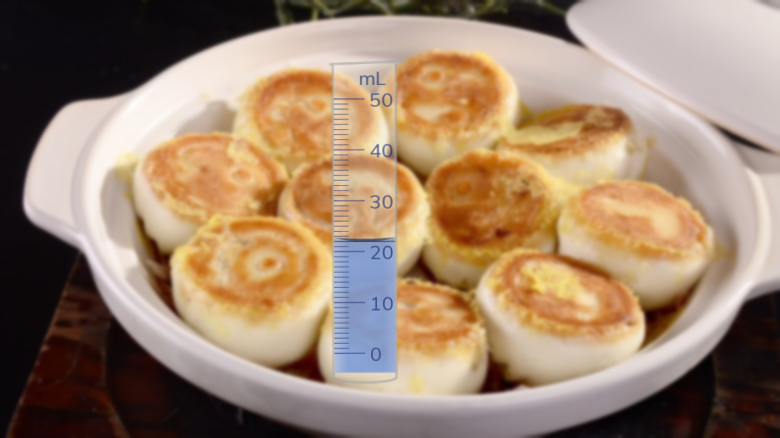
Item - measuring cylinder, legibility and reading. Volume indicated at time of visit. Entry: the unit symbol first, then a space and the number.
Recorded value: mL 22
